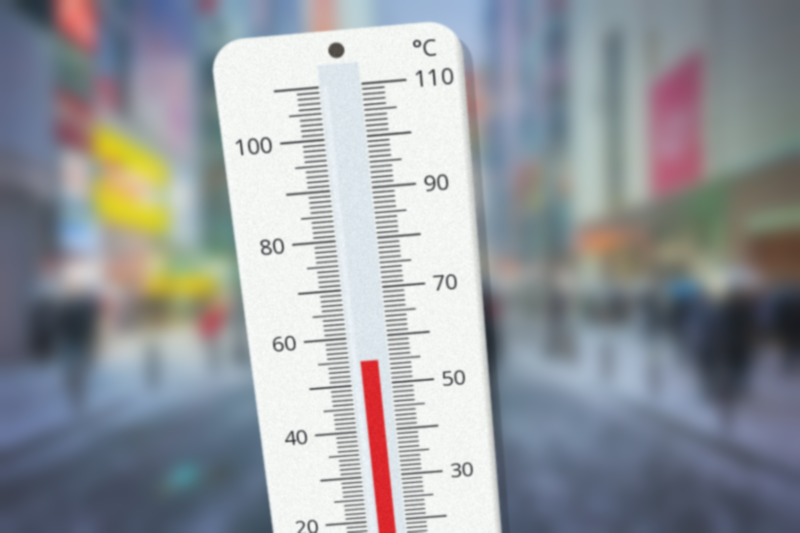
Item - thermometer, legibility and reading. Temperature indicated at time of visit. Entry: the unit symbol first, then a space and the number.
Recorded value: °C 55
